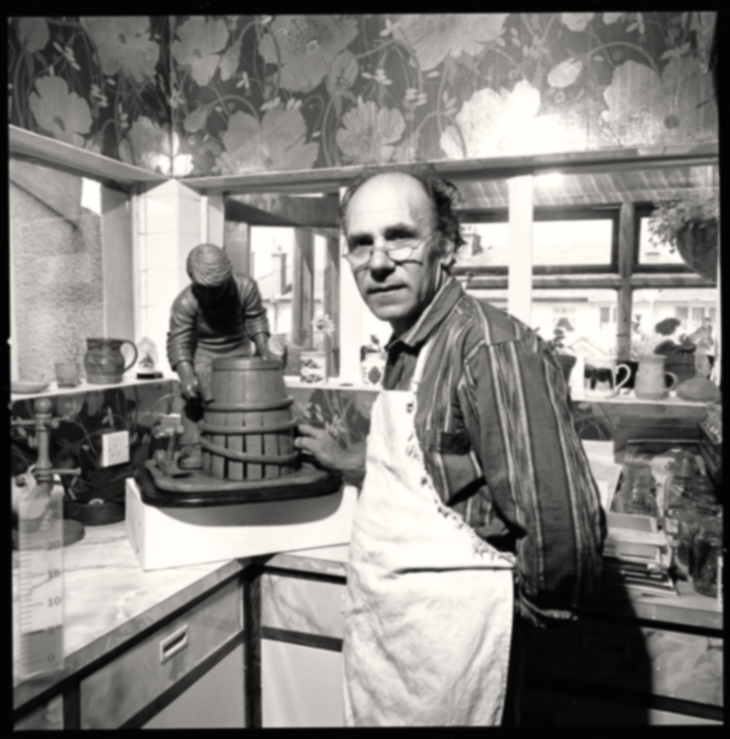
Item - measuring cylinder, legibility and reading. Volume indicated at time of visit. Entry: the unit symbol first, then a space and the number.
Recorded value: mL 5
